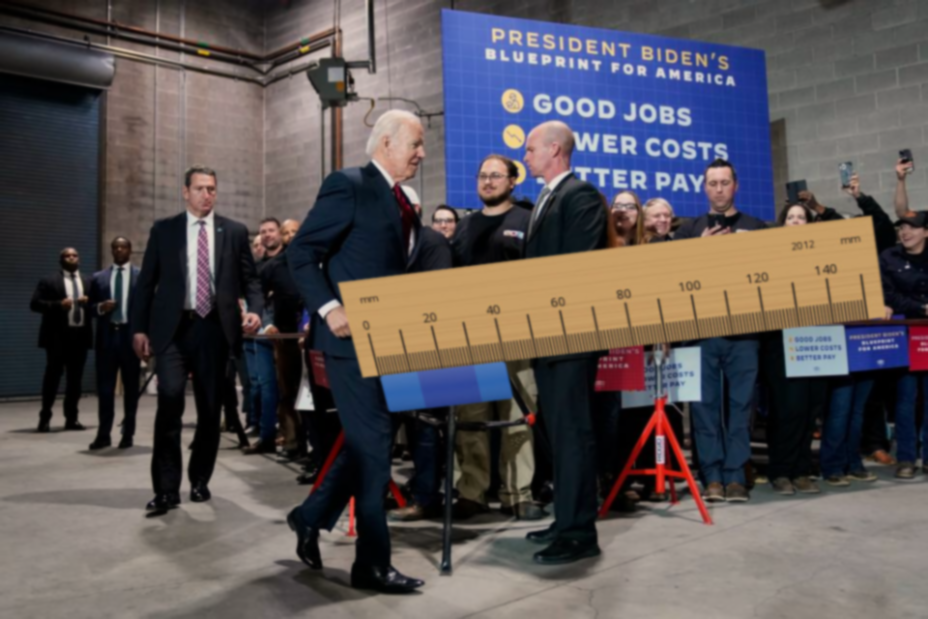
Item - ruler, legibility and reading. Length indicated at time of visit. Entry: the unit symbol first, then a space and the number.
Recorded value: mm 40
